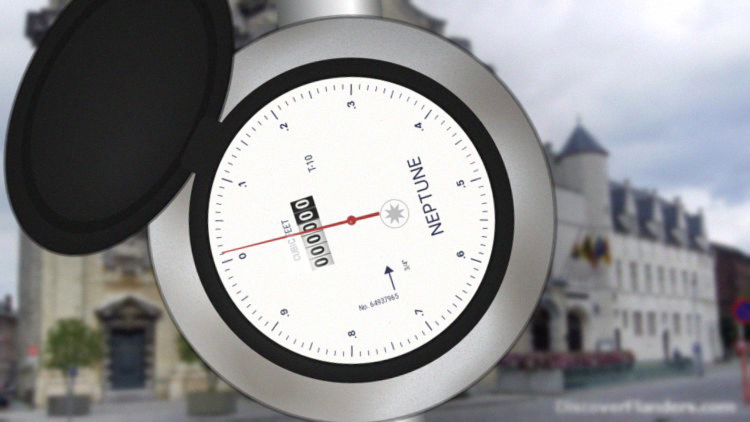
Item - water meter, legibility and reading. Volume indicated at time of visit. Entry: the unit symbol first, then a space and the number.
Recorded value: ft³ 0.01
